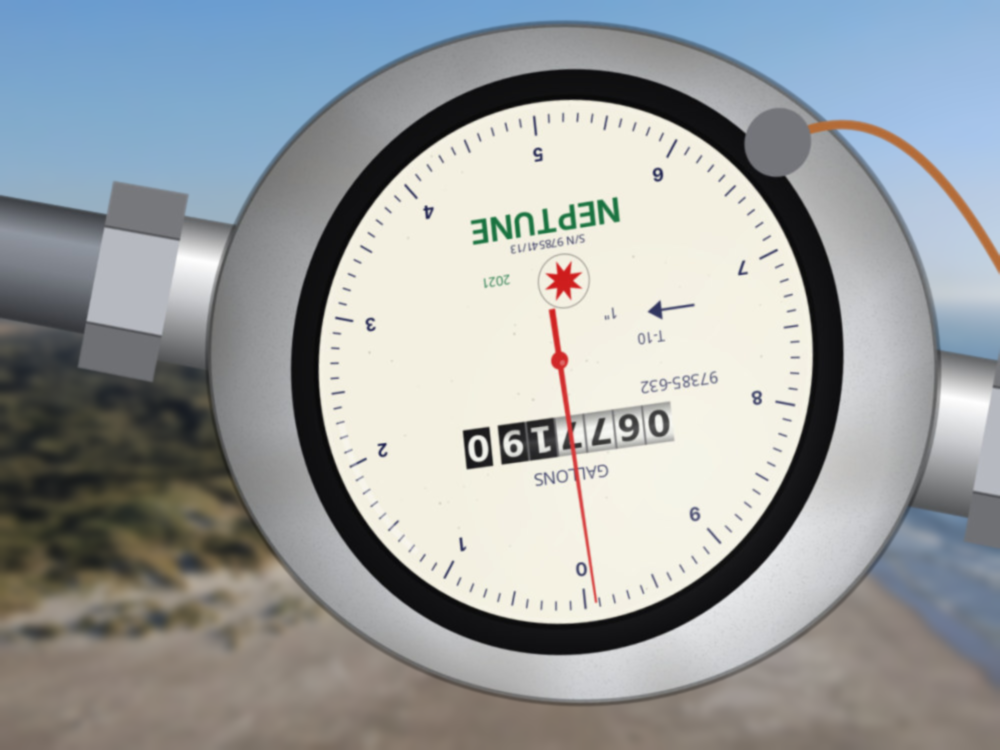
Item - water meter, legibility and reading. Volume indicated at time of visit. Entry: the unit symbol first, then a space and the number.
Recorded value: gal 677189.9
